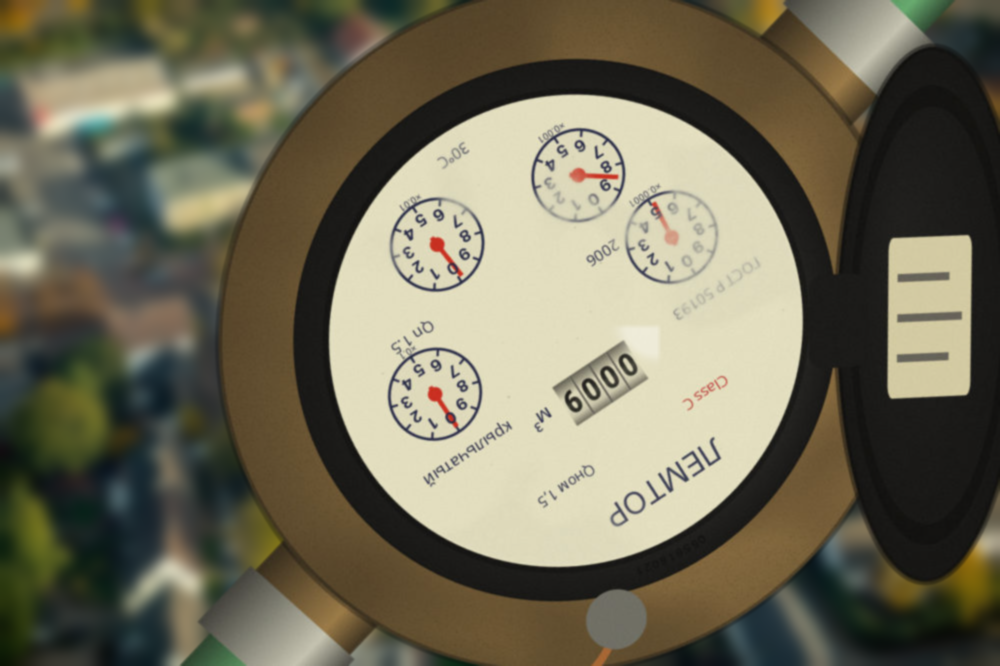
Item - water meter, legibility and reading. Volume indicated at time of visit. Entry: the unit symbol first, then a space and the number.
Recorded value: m³ 8.9985
